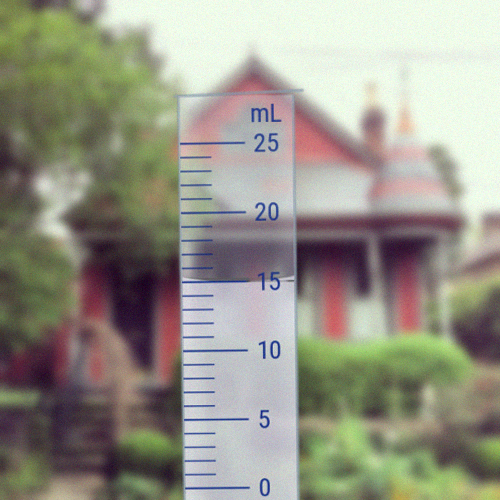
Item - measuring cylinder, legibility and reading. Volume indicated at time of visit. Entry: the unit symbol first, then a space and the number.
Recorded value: mL 15
